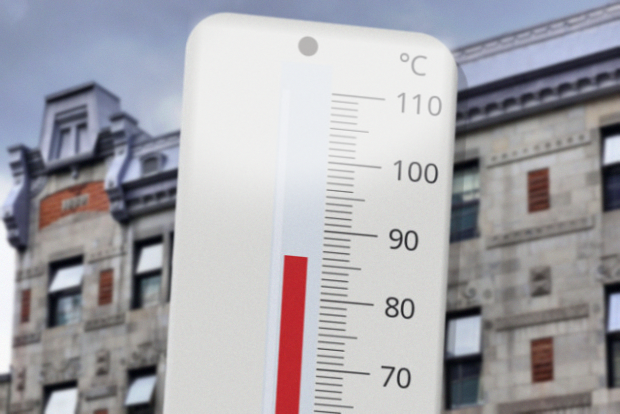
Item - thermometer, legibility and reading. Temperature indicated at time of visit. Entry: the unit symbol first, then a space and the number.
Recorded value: °C 86
